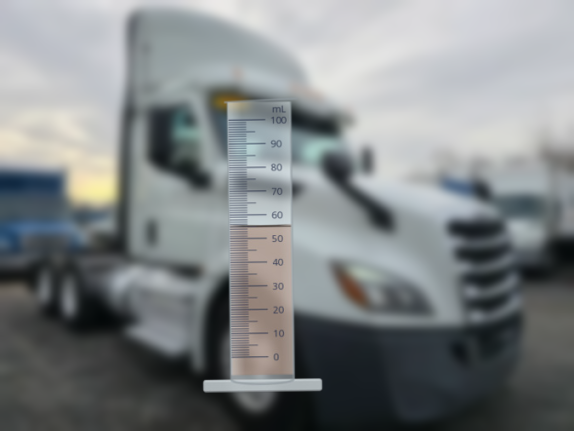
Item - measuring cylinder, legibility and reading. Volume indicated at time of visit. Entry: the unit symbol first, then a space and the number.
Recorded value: mL 55
